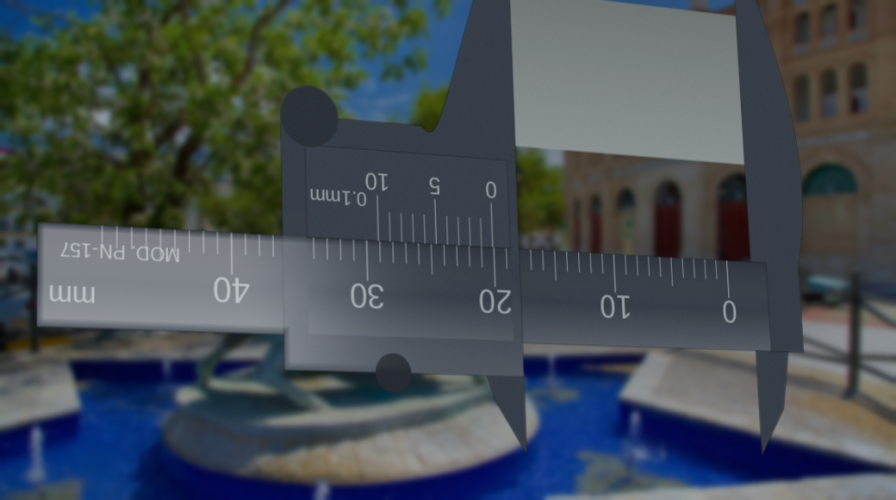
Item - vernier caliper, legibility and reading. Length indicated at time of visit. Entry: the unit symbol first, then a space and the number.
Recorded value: mm 20.1
